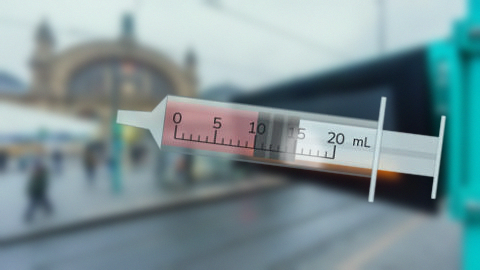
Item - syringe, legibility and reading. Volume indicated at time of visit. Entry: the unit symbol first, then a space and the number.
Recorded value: mL 10
